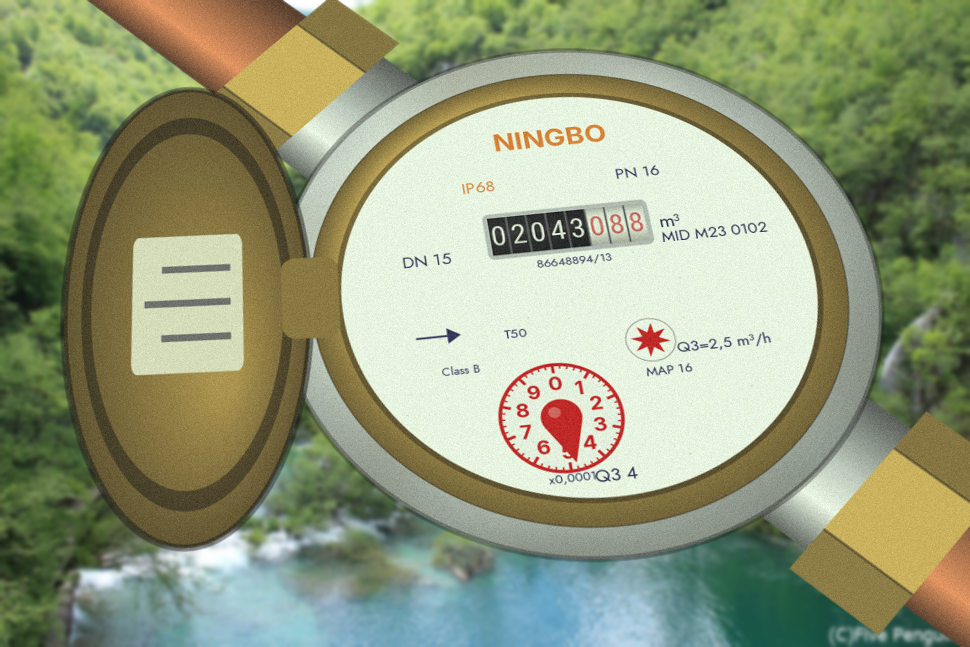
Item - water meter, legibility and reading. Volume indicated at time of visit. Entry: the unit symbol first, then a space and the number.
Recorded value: m³ 2043.0884
